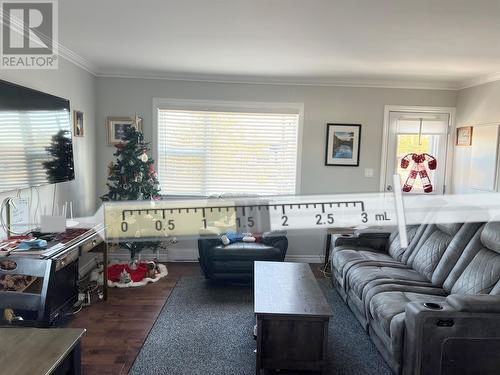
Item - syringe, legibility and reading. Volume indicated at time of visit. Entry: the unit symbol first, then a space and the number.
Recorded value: mL 1.4
